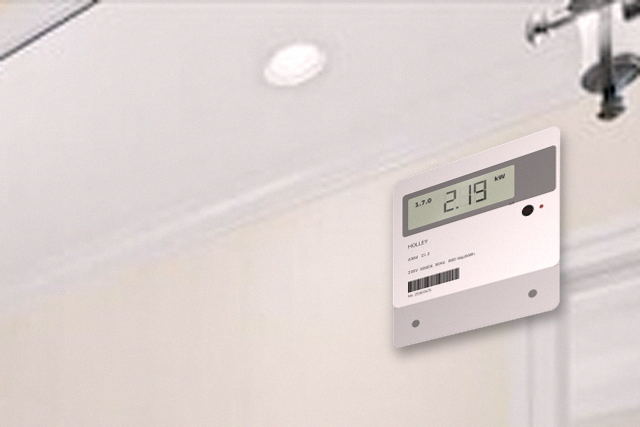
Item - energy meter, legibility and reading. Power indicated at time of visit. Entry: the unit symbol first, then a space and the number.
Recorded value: kW 2.19
